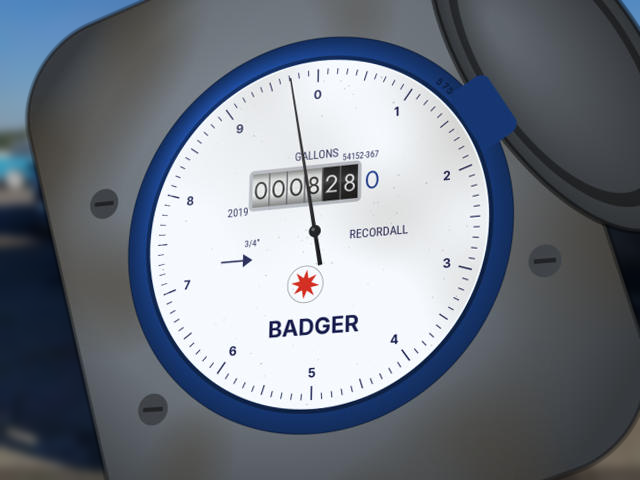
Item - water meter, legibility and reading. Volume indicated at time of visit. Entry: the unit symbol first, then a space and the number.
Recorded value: gal 8279.7
